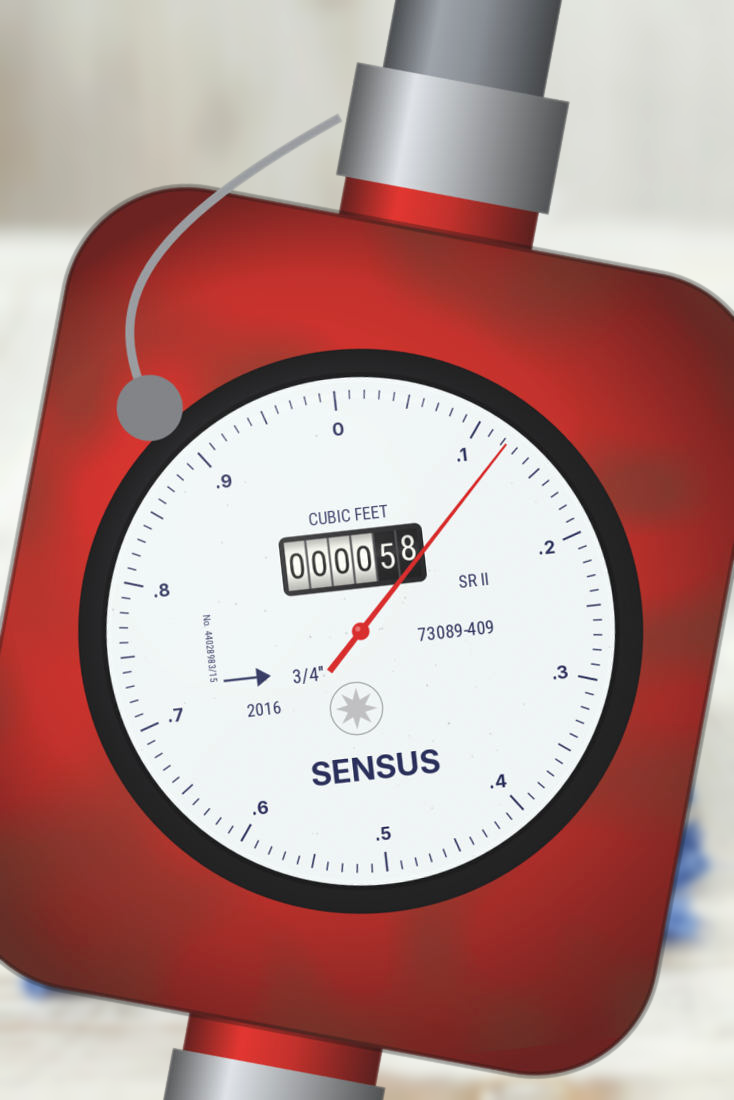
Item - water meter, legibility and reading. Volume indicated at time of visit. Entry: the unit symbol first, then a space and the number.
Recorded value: ft³ 58.12
